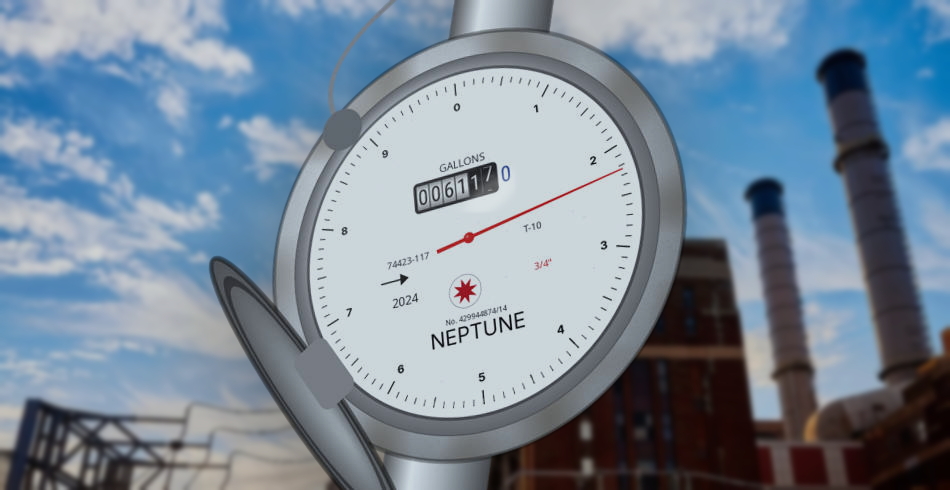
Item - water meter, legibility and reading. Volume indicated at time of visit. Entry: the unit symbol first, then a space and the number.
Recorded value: gal 61172.2
